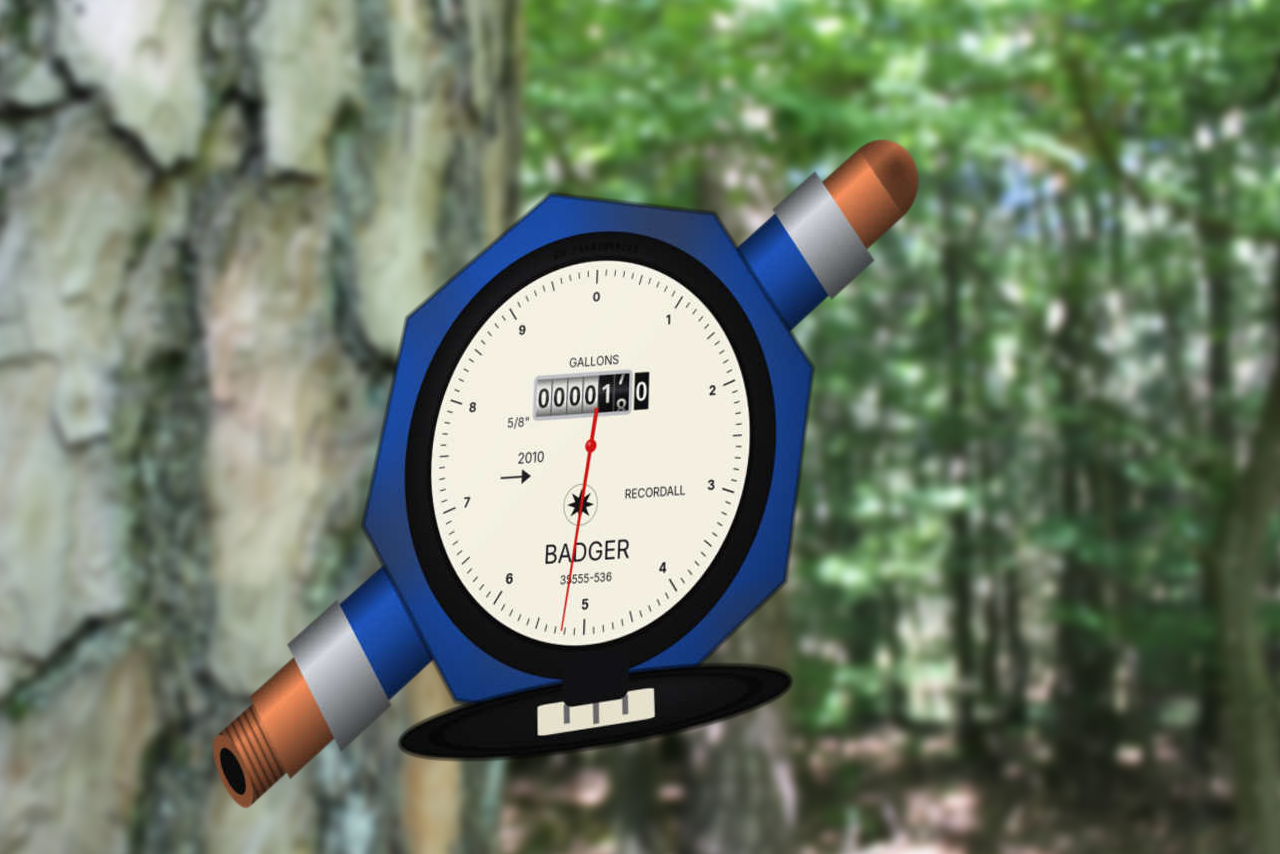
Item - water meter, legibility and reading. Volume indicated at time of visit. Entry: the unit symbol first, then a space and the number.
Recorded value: gal 175.2
